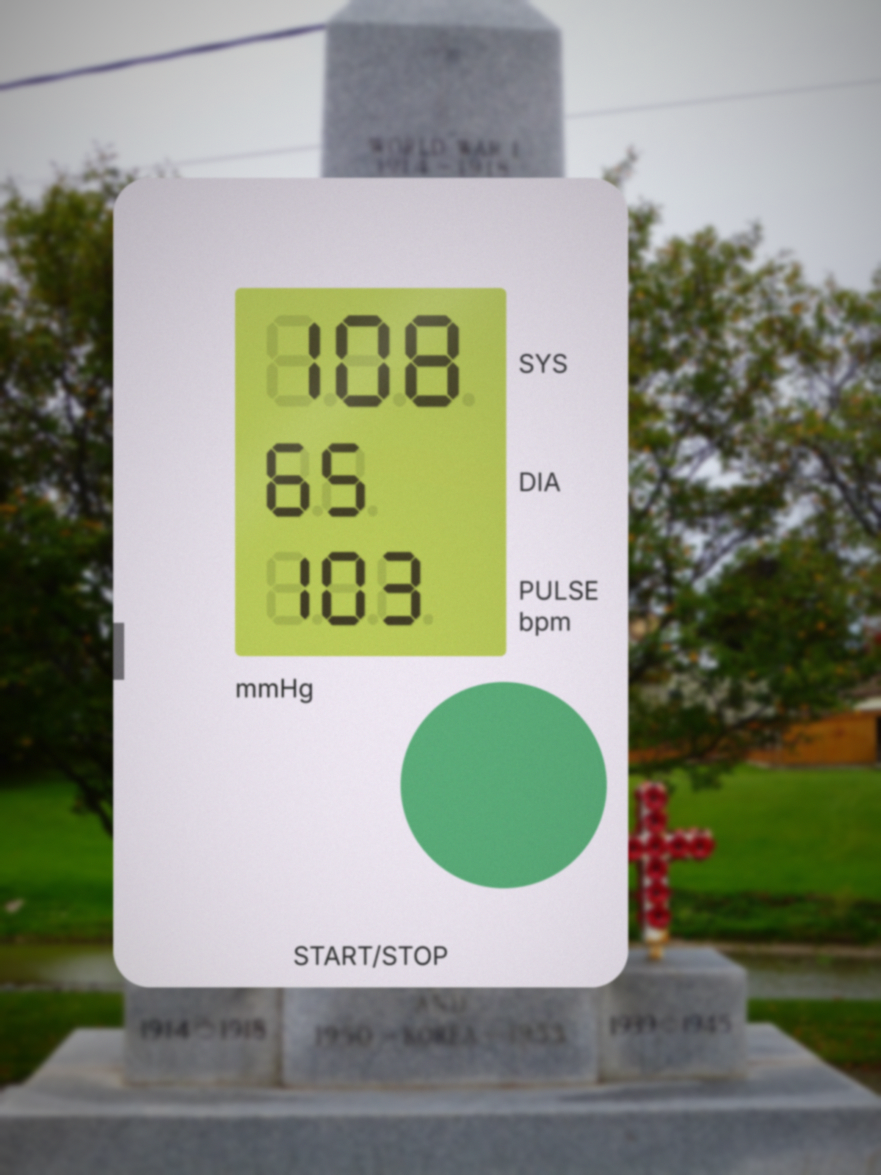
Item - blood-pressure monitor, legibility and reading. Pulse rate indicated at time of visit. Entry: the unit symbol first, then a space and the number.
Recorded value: bpm 103
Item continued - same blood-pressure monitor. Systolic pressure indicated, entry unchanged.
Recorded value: mmHg 108
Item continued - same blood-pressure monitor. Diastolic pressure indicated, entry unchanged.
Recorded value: mmHg 65
